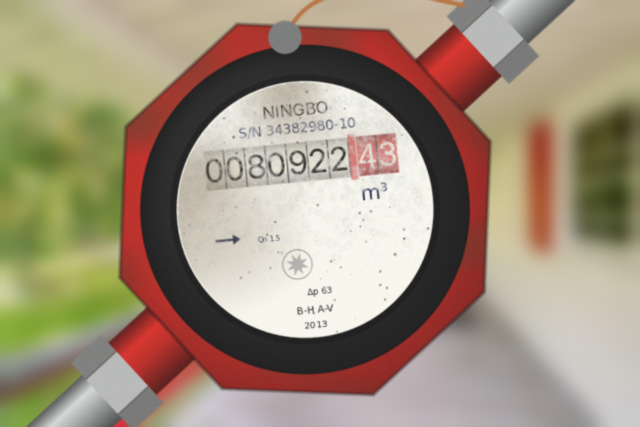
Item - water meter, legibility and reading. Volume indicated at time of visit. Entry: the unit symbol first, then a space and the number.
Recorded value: m³ 80922.43
